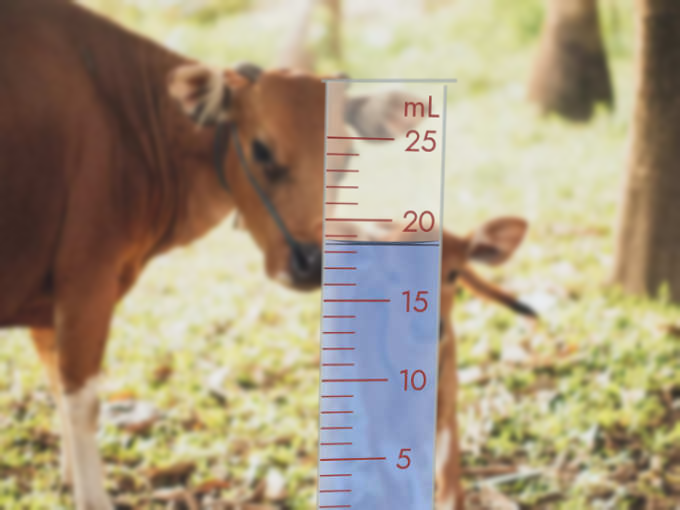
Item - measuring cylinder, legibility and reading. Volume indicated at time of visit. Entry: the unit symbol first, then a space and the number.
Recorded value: mL 18.5
